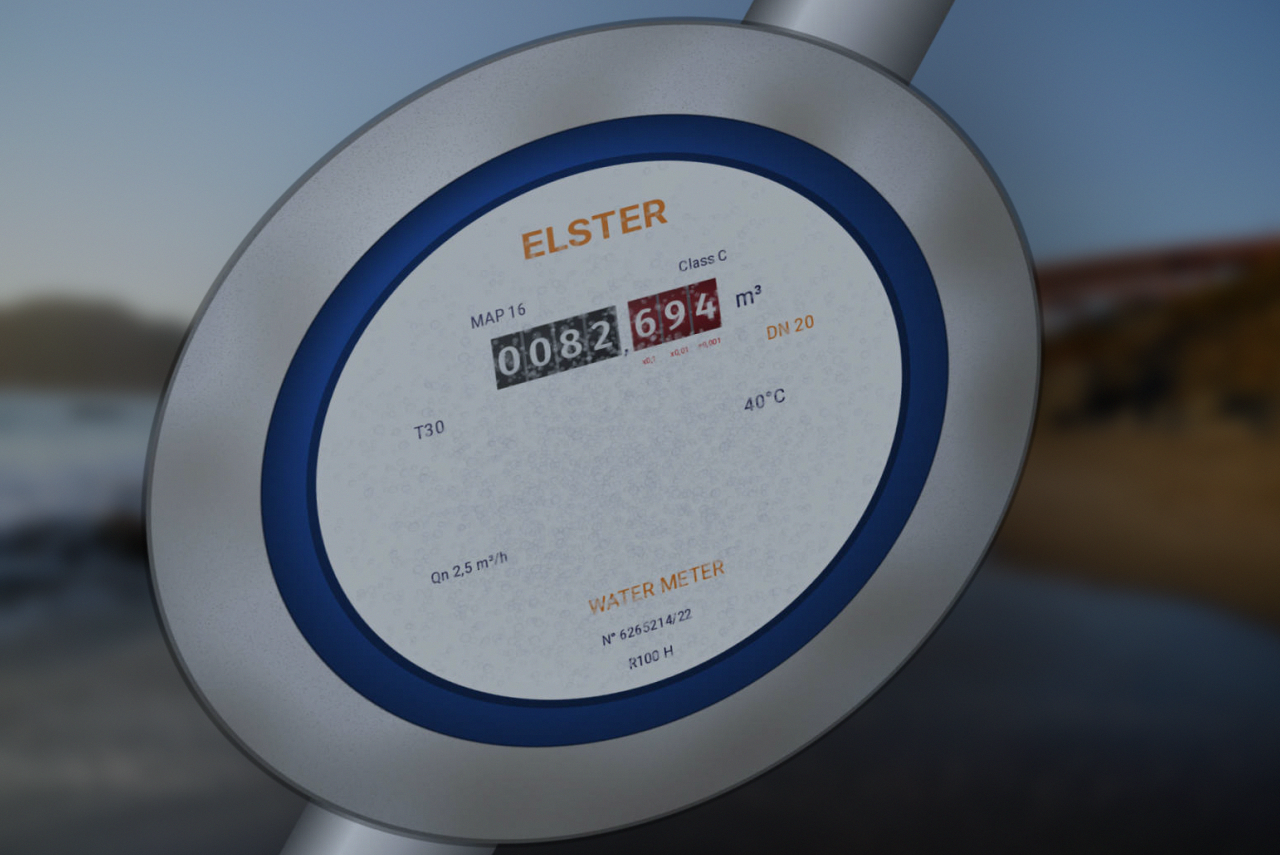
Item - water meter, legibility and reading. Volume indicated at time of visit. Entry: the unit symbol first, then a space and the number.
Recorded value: m³ 82.694
